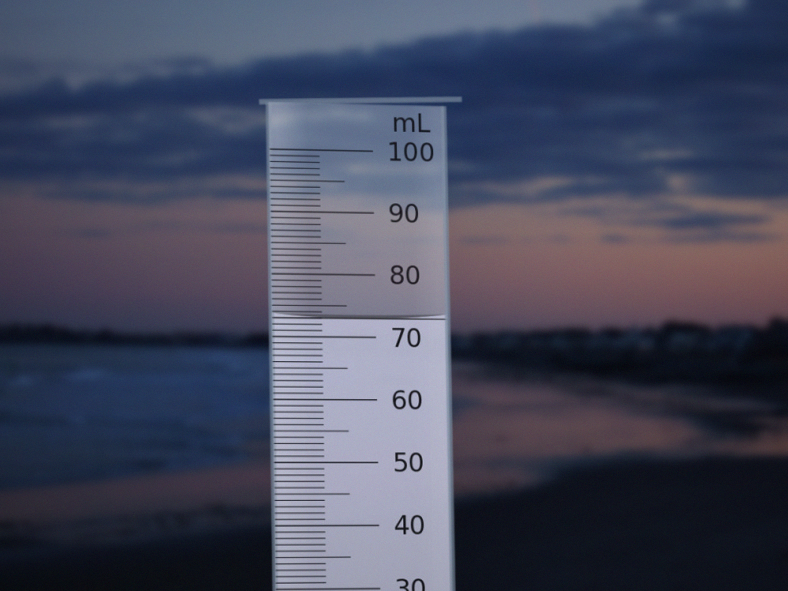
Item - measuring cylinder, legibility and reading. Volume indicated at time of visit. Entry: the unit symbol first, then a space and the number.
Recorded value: mL 73
